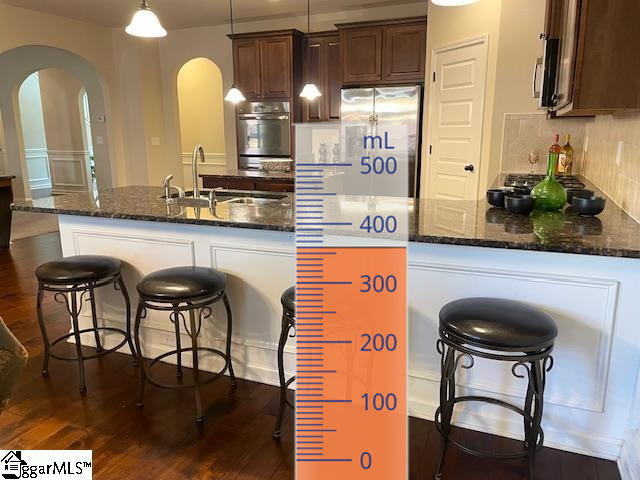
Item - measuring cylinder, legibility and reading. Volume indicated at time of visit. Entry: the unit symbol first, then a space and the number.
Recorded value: mL 360
